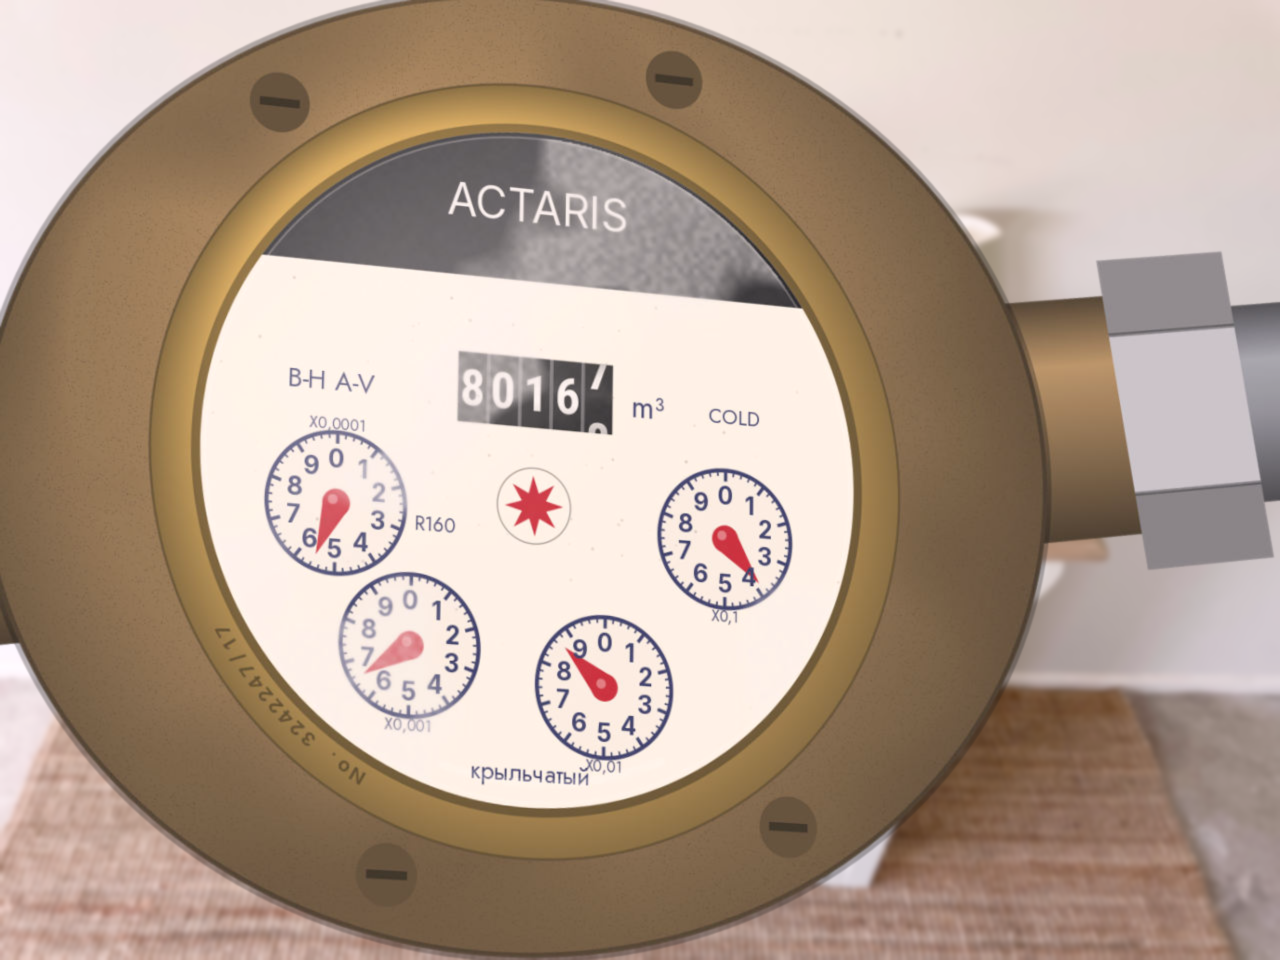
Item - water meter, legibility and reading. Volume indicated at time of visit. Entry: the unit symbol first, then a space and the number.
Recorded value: m³ 80167.3865
